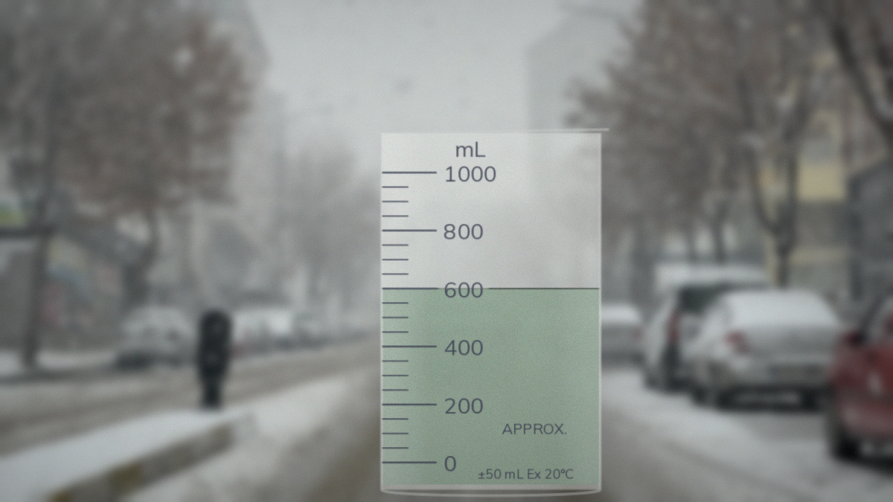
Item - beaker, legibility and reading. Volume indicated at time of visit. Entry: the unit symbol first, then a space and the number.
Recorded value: mL 600
